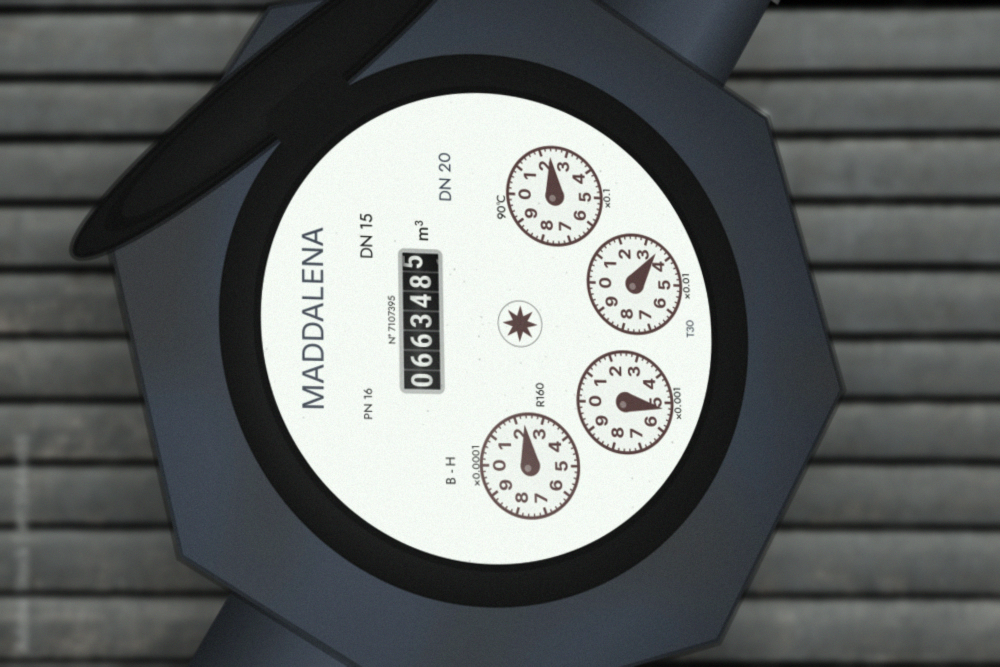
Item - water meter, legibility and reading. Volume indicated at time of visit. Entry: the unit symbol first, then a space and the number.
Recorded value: m³ 663485.2352
